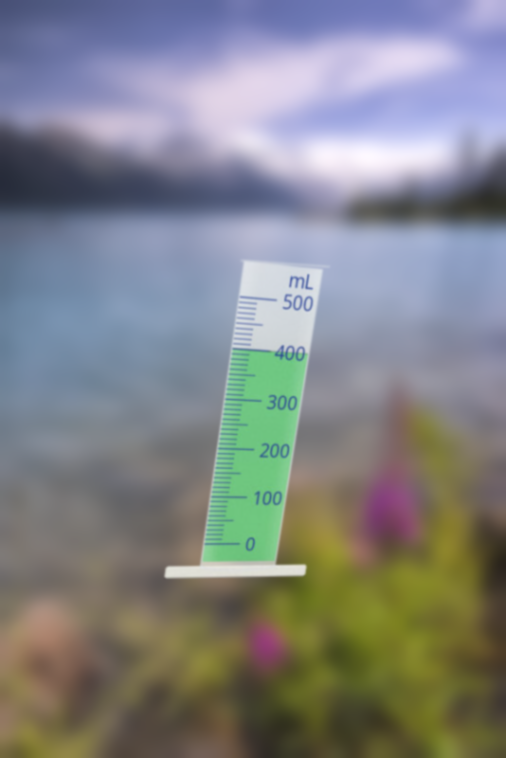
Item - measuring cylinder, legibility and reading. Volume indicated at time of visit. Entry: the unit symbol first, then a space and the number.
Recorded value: mL 400
